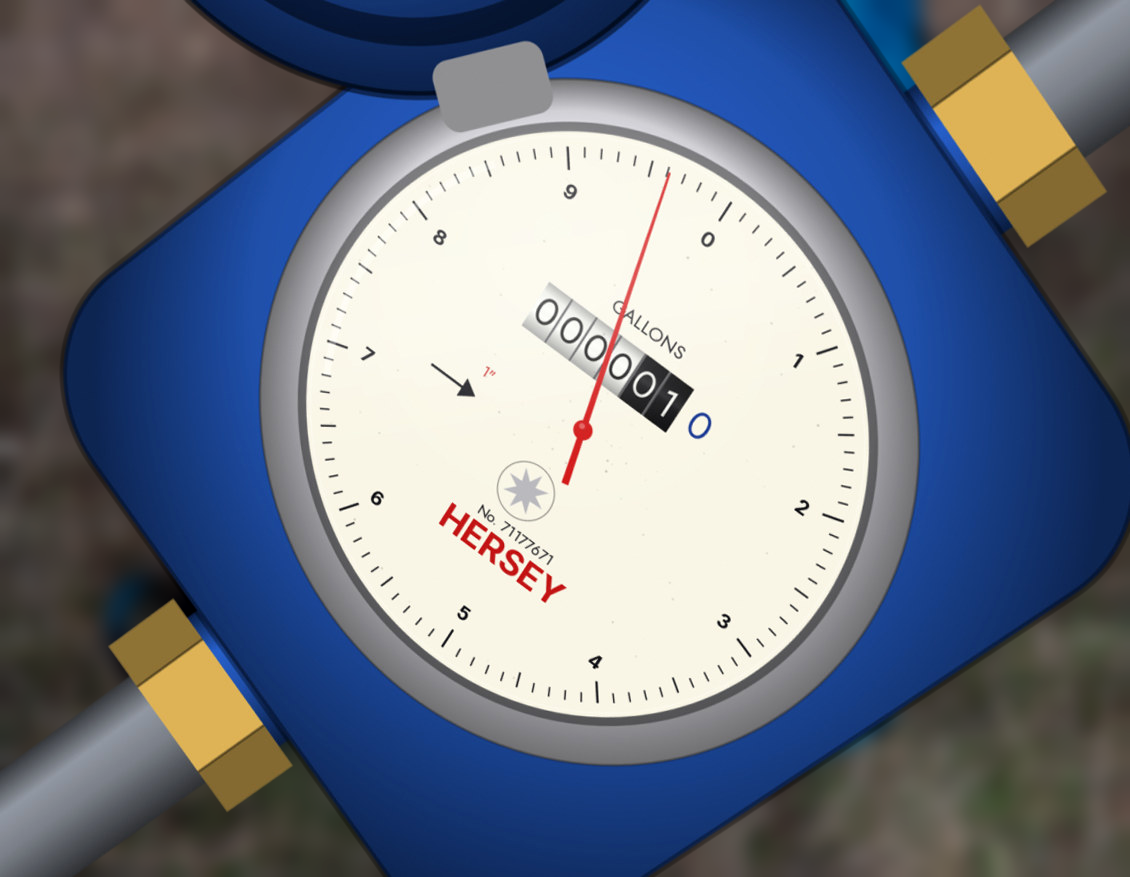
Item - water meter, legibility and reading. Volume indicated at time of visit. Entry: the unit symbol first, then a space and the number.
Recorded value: gal 9.6
